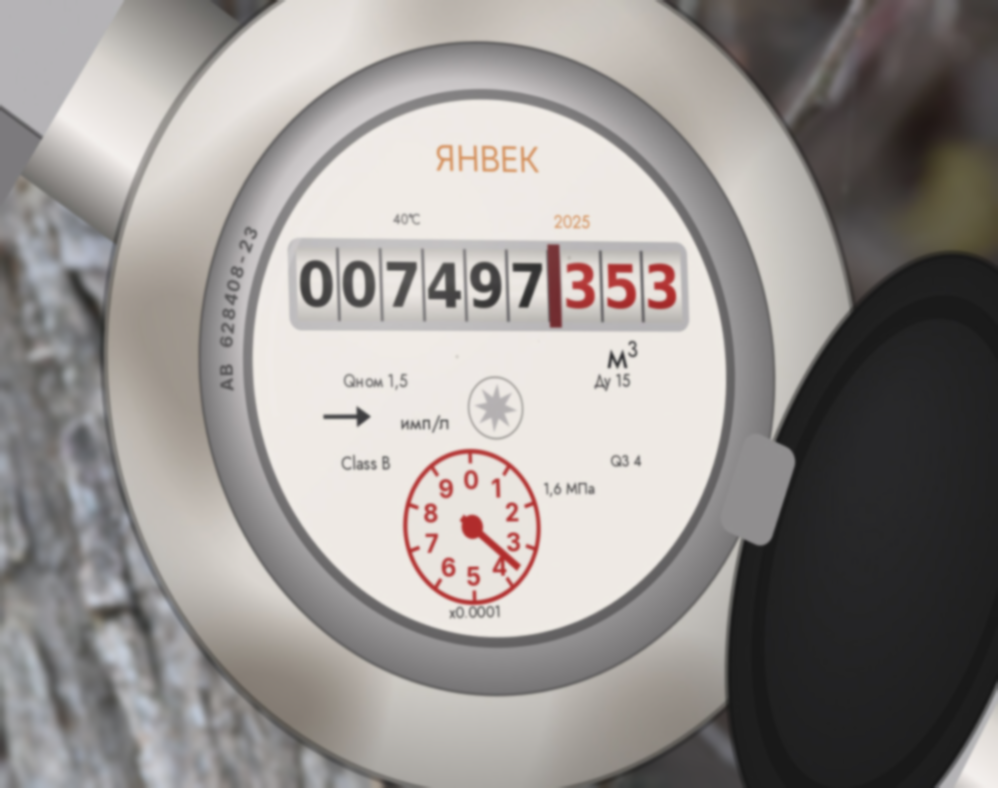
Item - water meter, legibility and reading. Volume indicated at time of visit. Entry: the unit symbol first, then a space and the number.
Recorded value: m³ 7497.3533
